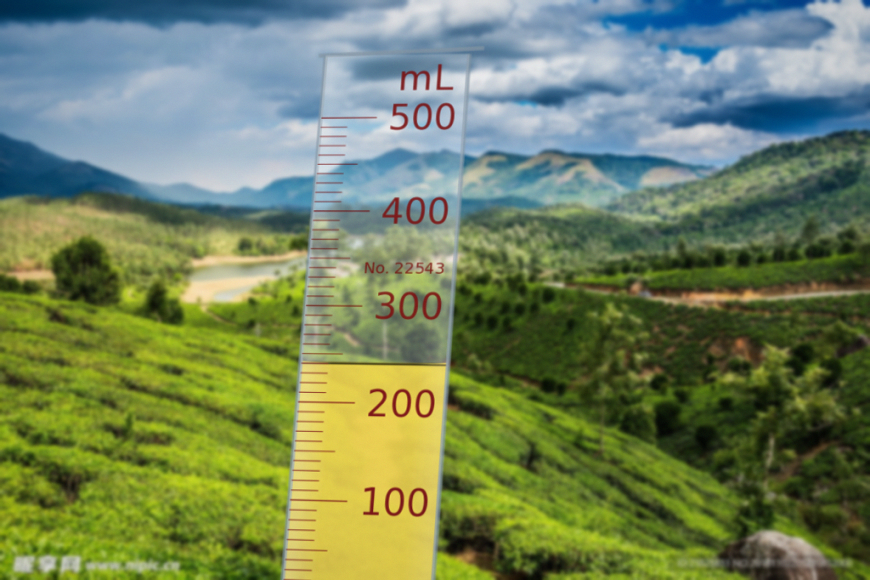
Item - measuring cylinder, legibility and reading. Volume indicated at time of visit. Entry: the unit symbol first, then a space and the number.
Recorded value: mL 240
